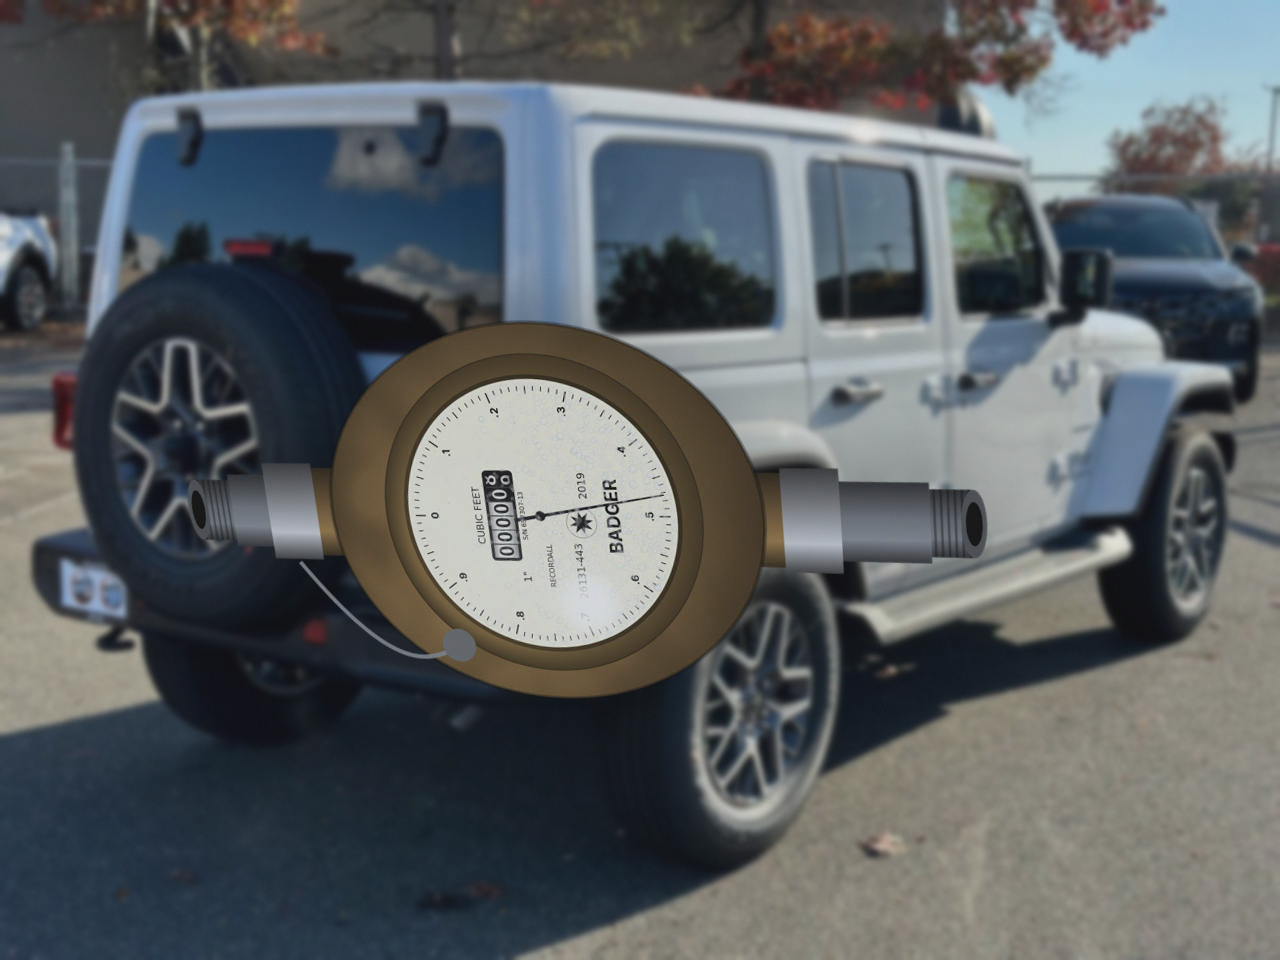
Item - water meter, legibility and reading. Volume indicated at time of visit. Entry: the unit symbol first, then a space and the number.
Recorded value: ft³ 8.47
